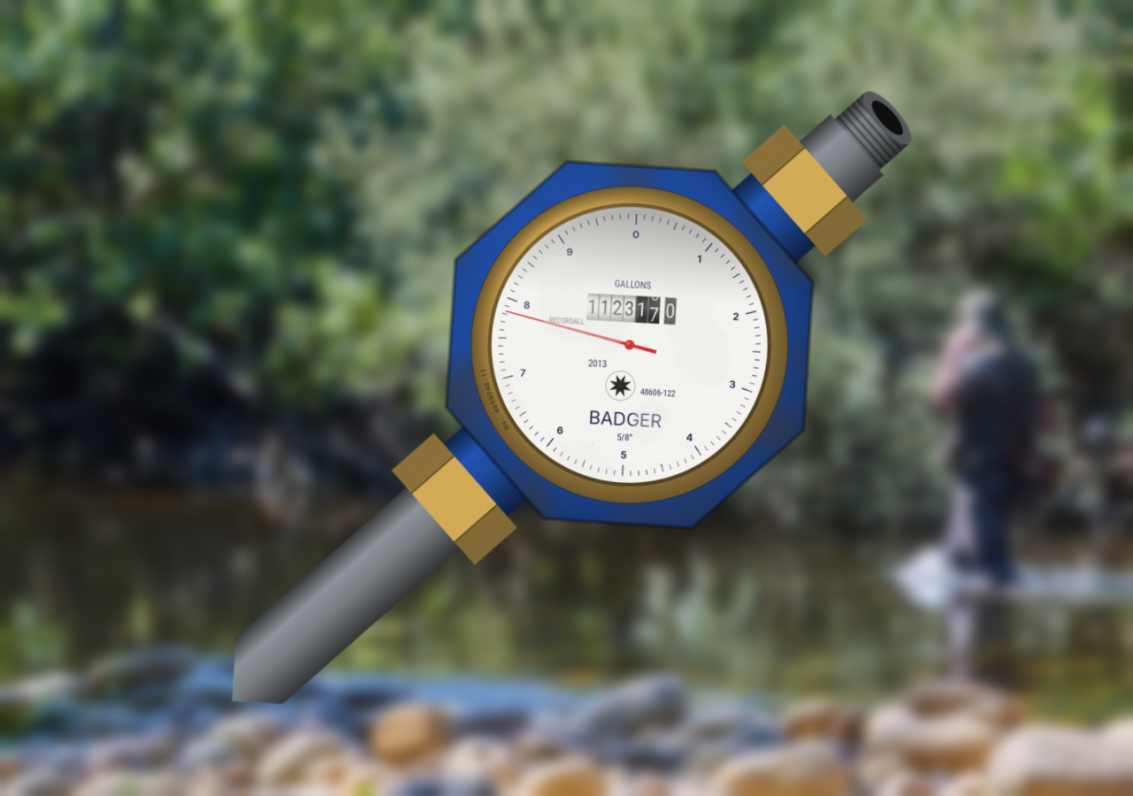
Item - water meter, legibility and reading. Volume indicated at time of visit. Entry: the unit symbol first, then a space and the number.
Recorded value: gal 1123167.8
